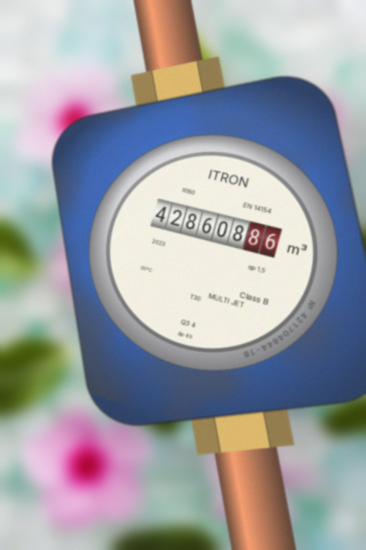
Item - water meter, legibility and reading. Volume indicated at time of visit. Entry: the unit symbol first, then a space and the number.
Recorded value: m³ 428608.86
